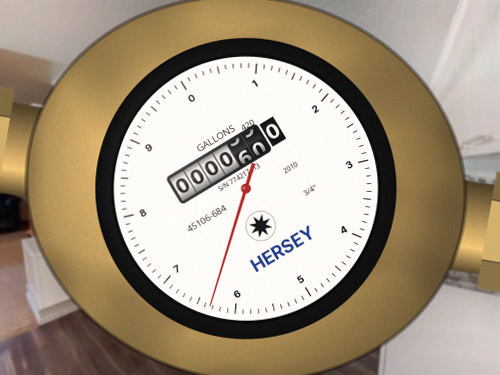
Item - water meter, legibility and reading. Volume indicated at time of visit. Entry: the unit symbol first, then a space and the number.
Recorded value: gal 596.3
